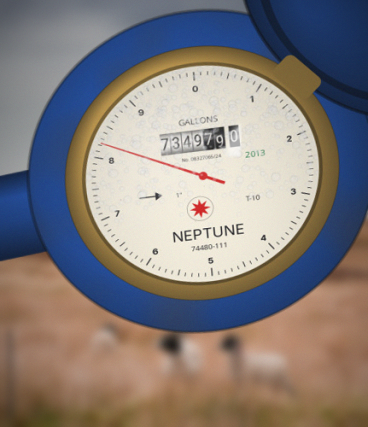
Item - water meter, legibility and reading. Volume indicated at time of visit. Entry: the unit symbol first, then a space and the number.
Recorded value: gal 7349788.2
